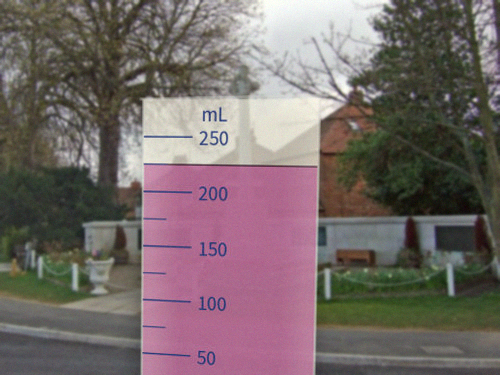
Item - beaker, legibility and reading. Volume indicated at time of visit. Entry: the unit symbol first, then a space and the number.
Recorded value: mL 225
